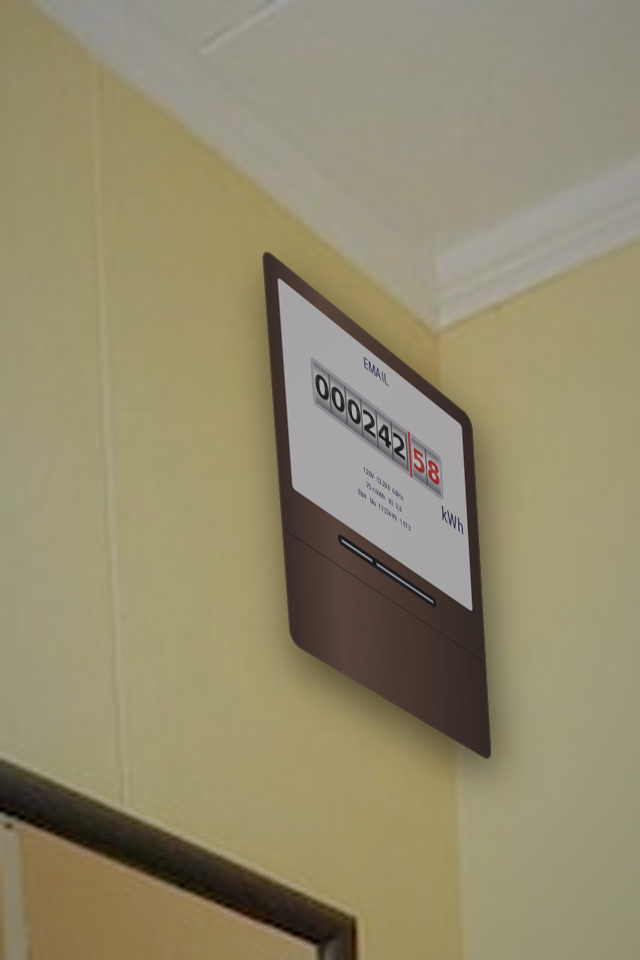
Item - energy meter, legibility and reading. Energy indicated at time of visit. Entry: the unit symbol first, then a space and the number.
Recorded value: kWh 242.58
